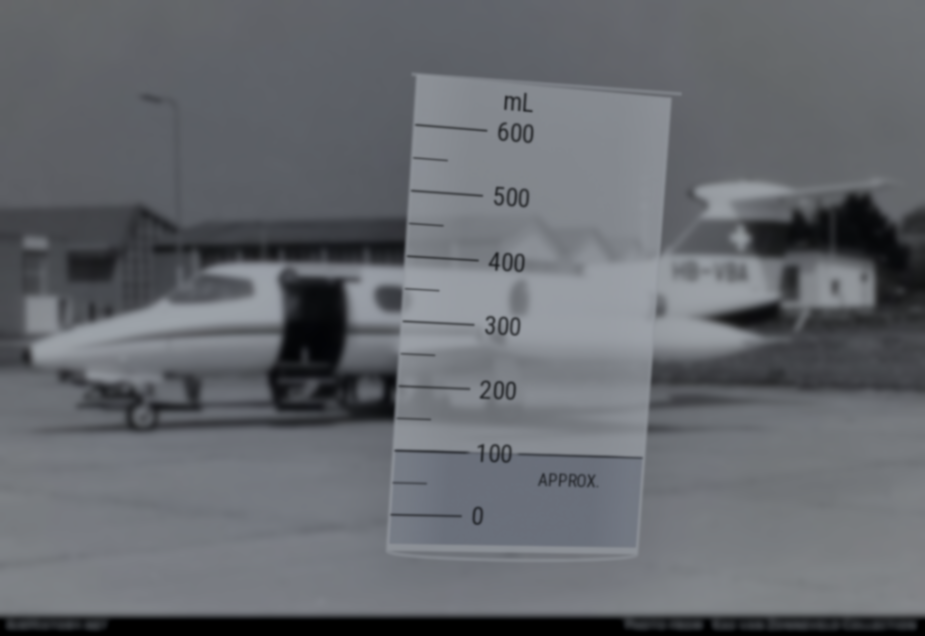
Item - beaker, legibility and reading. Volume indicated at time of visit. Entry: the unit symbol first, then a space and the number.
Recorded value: mL 100
